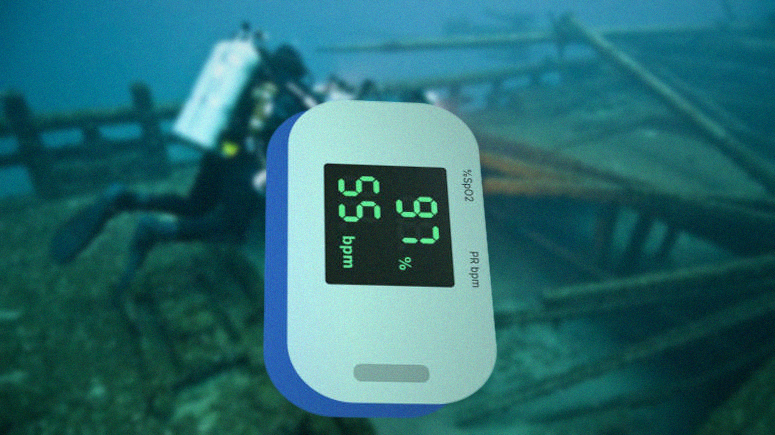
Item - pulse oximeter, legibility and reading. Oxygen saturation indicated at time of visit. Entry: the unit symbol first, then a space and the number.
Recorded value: % 97
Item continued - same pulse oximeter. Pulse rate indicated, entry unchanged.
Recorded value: bpm 55
